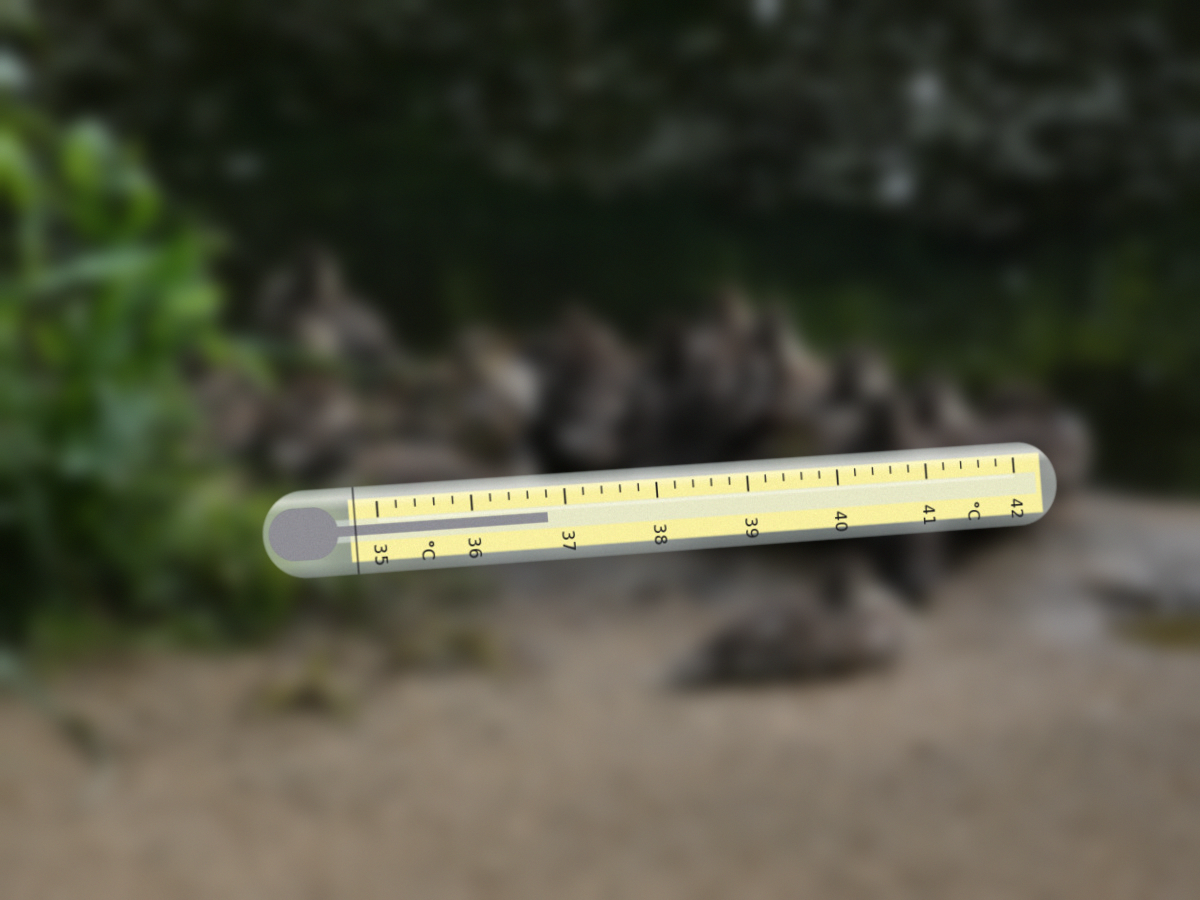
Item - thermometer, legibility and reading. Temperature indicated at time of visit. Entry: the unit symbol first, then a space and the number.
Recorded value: °C 36.8
